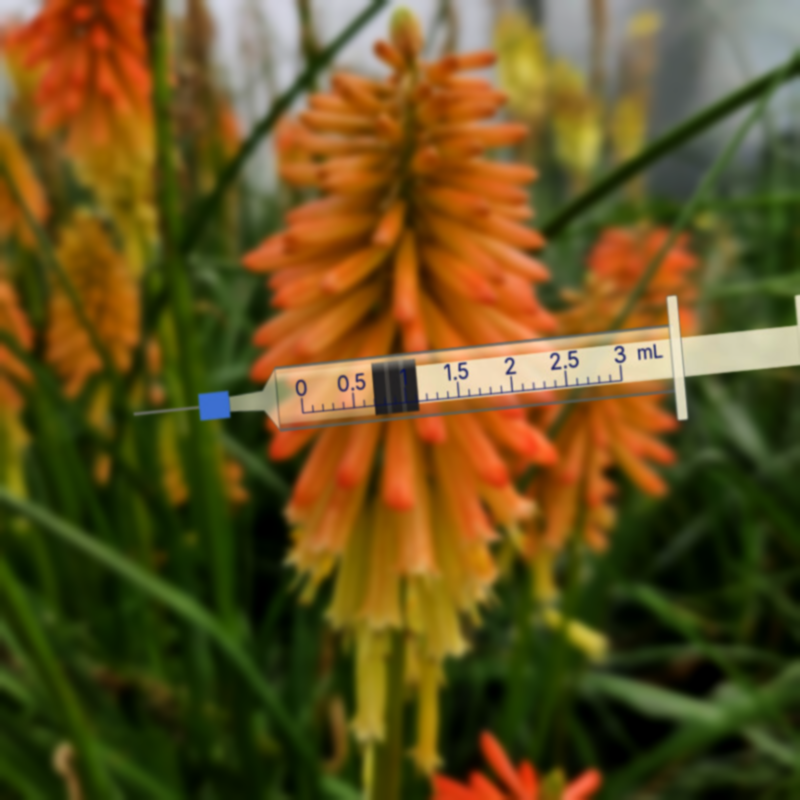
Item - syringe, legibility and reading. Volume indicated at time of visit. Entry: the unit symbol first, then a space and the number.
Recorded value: mL 0.7
